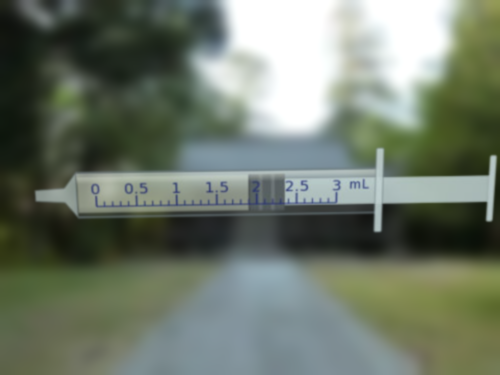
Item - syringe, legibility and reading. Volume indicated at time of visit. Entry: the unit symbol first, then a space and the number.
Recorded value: mL 1.9
